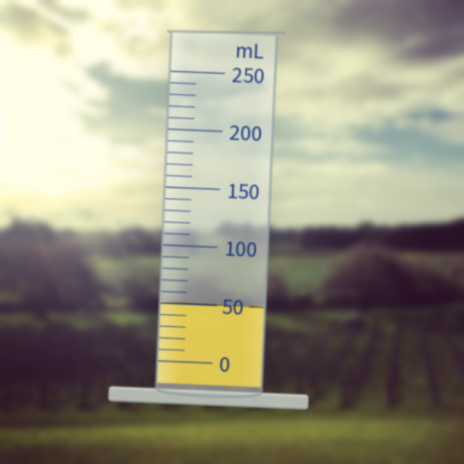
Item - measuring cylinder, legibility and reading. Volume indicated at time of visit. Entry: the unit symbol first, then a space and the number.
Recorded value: mL 50
